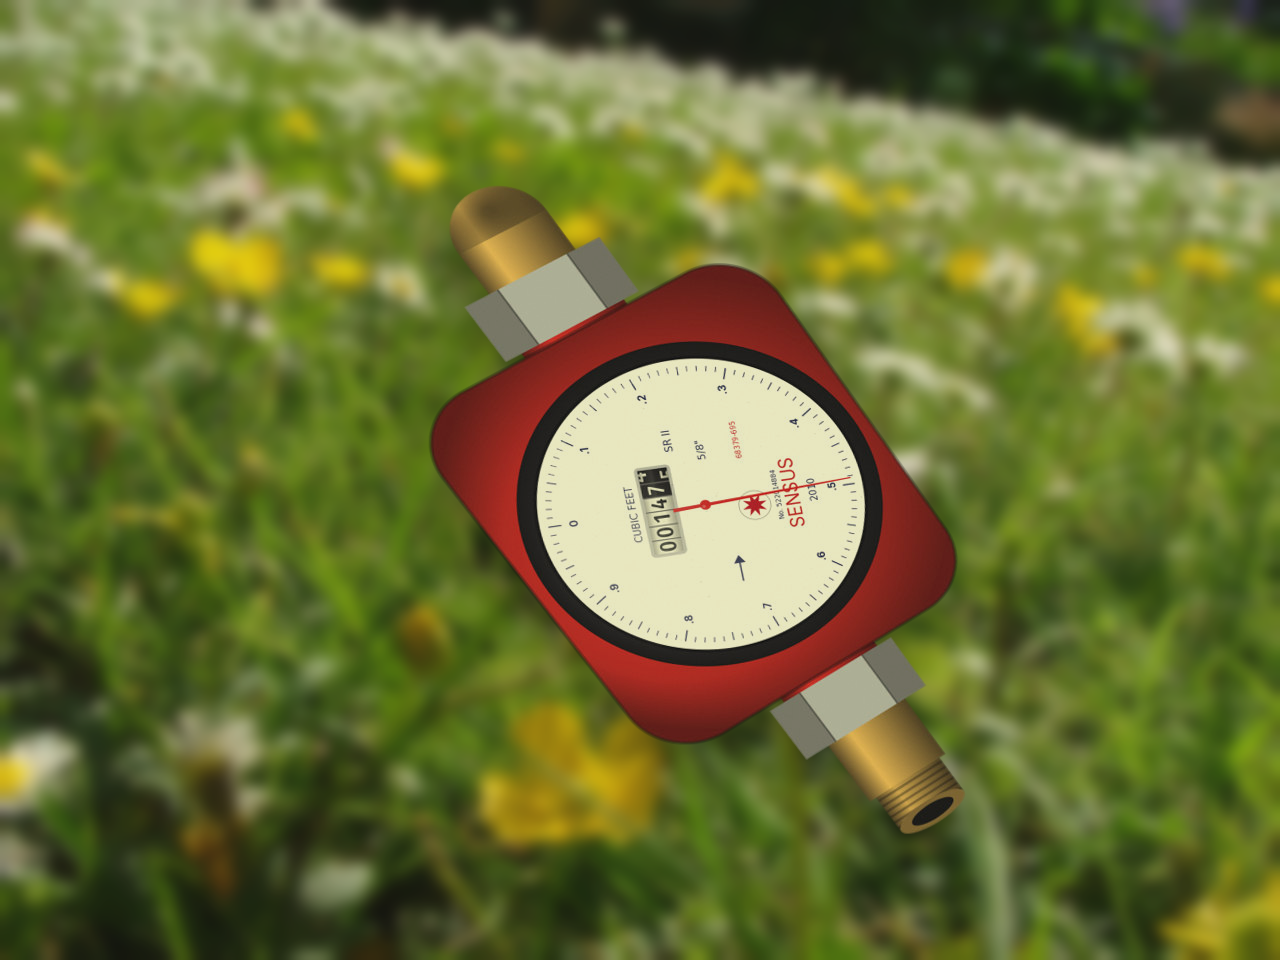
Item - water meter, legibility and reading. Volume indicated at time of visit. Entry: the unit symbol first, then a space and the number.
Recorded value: ft³ 1474.49
